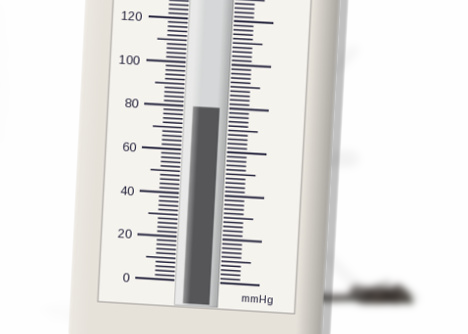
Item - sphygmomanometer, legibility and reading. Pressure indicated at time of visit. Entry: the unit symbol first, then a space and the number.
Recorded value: mmHg 80
